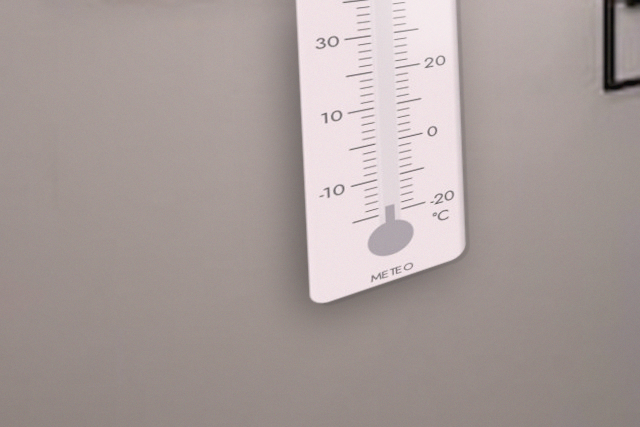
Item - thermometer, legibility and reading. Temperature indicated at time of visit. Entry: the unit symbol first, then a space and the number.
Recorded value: °C -18
